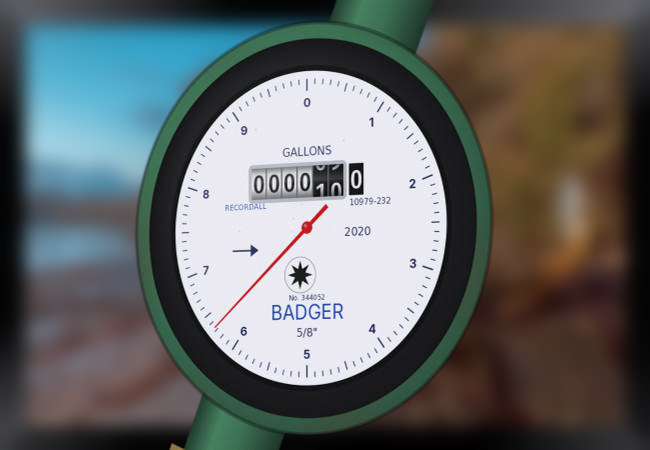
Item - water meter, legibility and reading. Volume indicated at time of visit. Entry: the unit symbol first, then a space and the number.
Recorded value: gal 96.3
